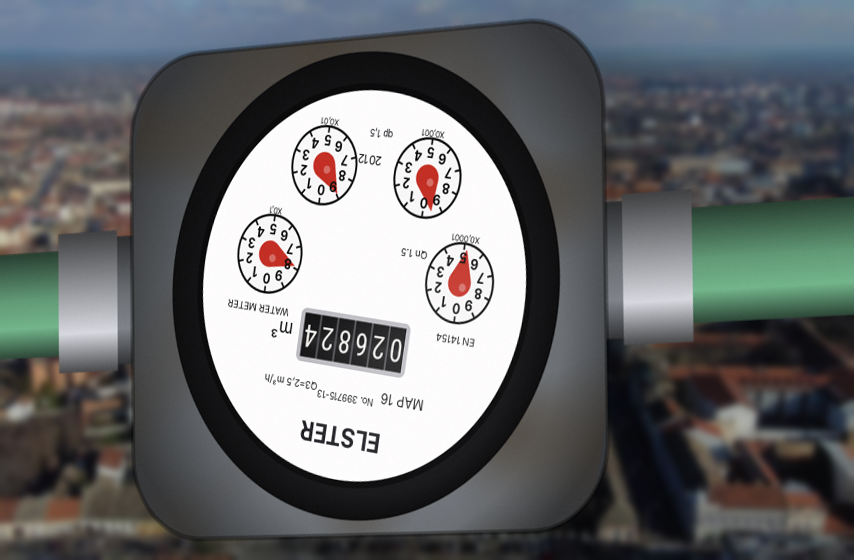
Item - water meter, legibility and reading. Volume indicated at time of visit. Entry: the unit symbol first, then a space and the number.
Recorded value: m³ 26824.7895
